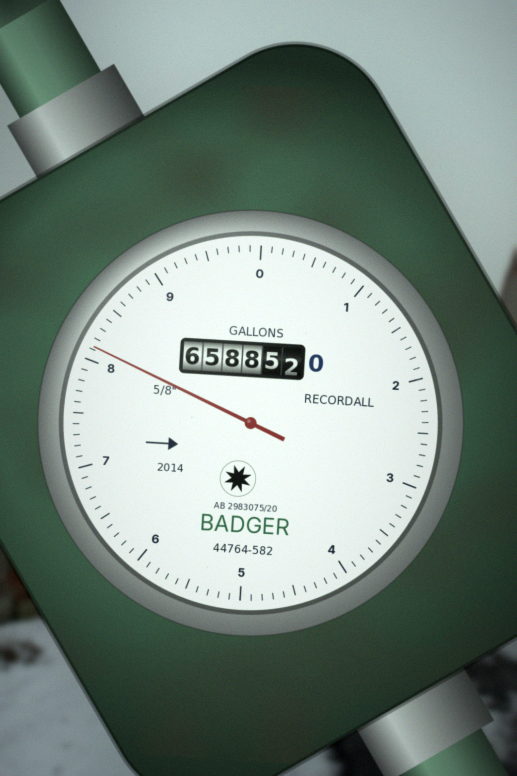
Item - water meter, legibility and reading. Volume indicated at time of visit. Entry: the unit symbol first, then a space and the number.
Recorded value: gal 6588518.1
